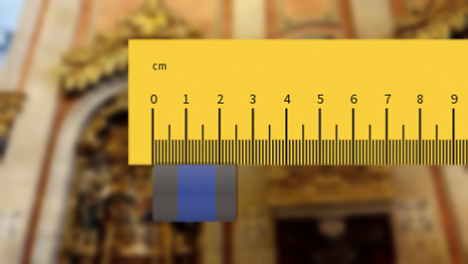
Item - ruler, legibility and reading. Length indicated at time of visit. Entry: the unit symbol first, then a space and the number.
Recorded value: cm 2.5
